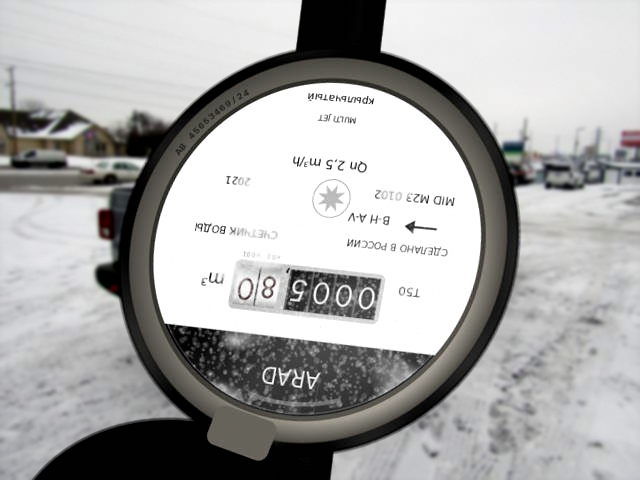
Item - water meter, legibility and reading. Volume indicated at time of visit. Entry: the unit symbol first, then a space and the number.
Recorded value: m³ 5.80
